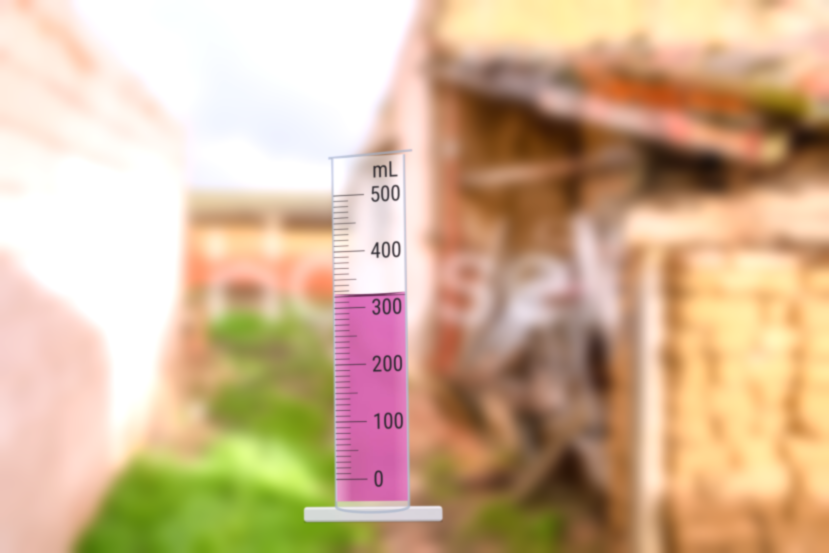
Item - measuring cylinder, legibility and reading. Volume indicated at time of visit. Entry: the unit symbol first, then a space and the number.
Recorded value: mL 320
